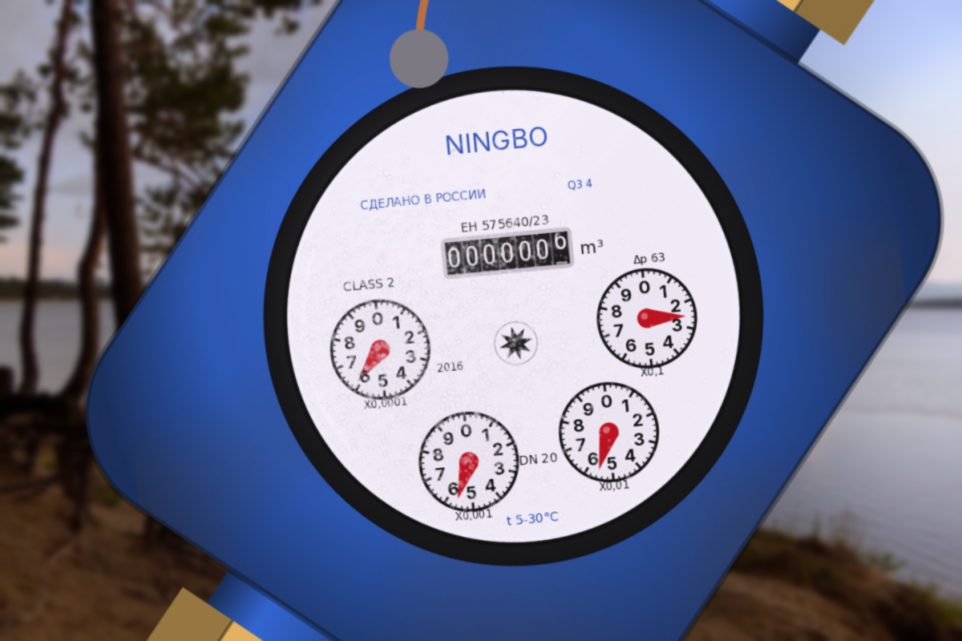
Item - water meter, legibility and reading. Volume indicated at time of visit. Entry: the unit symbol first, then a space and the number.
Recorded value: m³ 6.2556
